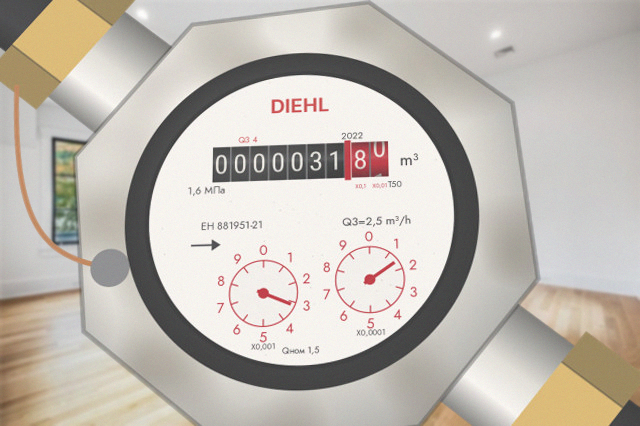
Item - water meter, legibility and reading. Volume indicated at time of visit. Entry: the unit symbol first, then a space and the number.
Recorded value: m³ 31.8031
